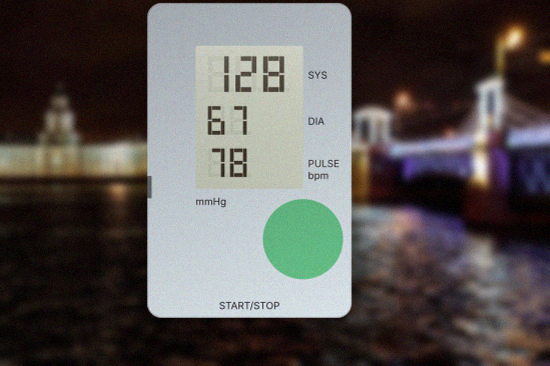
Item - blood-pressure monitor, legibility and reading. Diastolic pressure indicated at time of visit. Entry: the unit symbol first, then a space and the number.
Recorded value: mmHg 67
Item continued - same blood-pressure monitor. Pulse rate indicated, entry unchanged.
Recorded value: bpm 78
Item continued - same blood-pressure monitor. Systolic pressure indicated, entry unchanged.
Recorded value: mmHg 128
